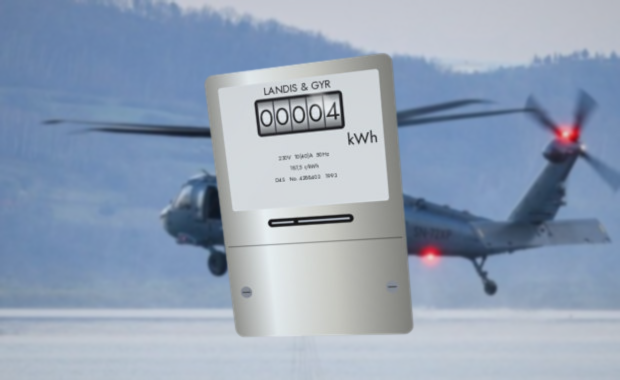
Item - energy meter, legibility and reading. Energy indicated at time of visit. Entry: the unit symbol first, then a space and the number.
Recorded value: kWh 4
